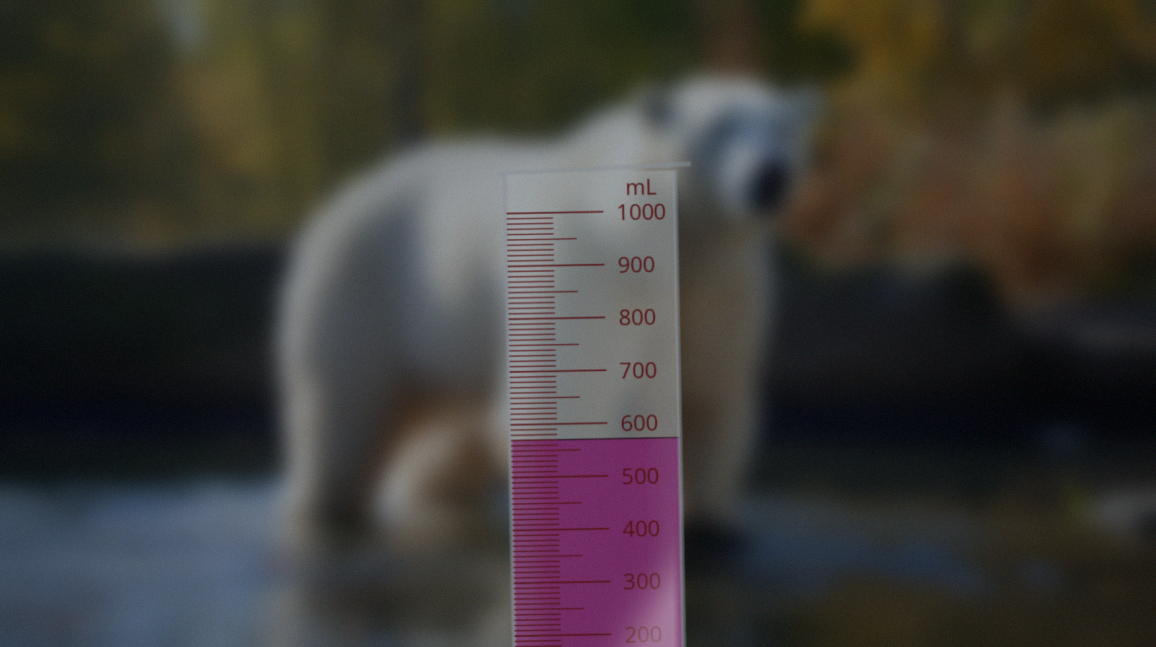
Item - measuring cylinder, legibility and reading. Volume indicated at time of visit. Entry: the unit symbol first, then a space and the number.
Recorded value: mL 570
